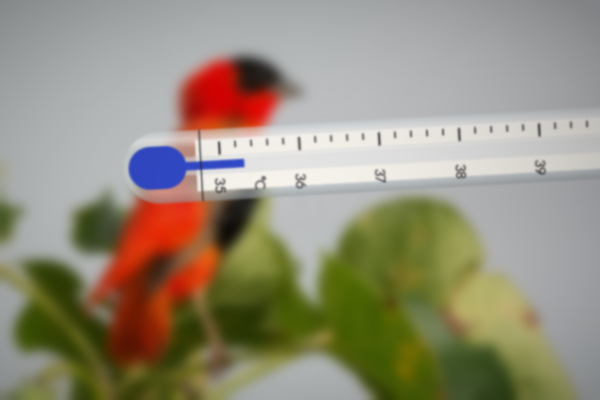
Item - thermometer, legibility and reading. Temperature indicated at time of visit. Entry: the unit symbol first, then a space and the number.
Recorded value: °C 35.3
